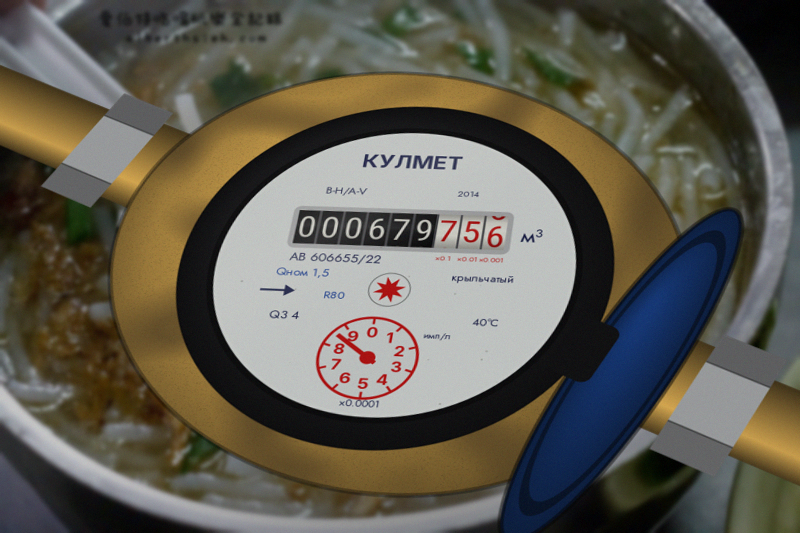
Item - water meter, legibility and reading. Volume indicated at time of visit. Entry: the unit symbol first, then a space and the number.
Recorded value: m³ 679.7558
